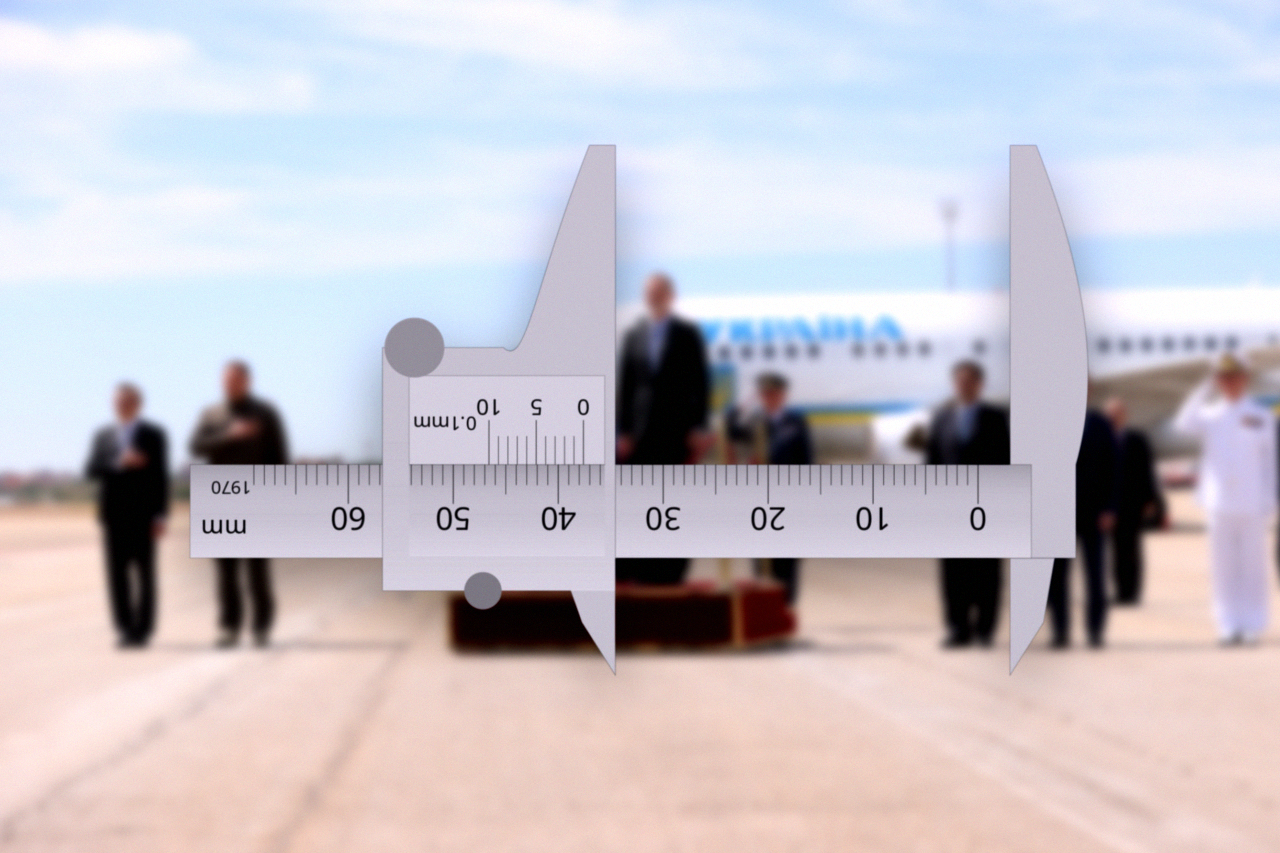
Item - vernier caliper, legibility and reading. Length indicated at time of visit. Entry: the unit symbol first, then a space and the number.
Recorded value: mm 37.6
